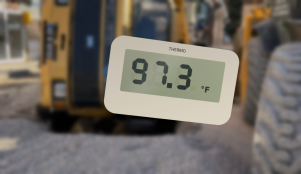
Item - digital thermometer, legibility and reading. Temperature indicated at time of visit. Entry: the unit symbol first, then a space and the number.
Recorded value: °F 97.3
